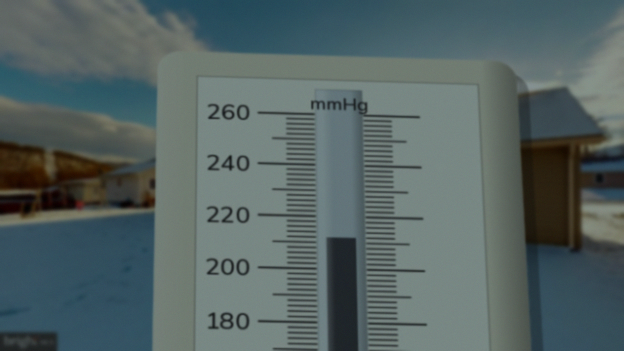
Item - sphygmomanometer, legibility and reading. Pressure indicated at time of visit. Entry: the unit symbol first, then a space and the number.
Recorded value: mmHg 212
